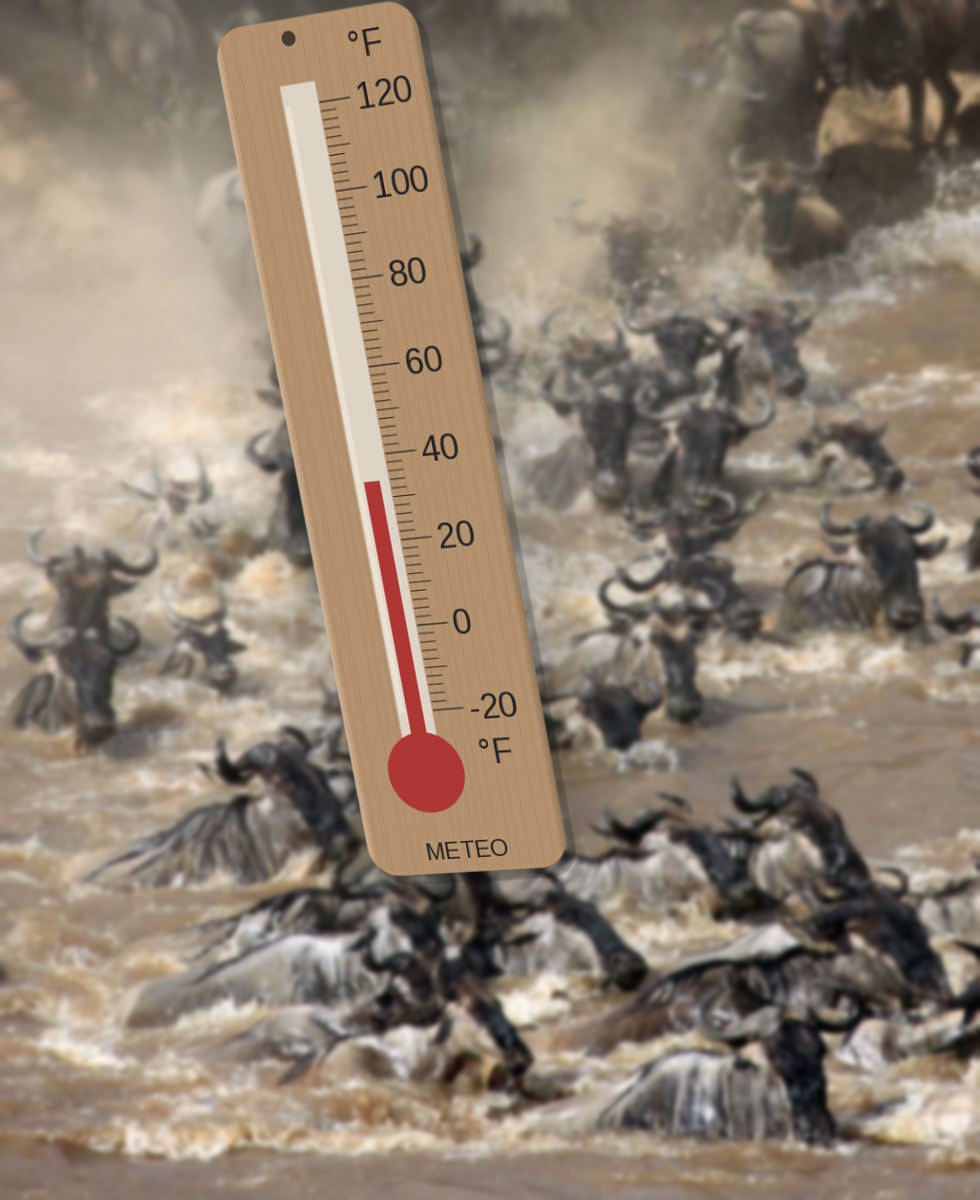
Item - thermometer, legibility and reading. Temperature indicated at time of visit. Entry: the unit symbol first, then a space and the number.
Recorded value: °F 34
